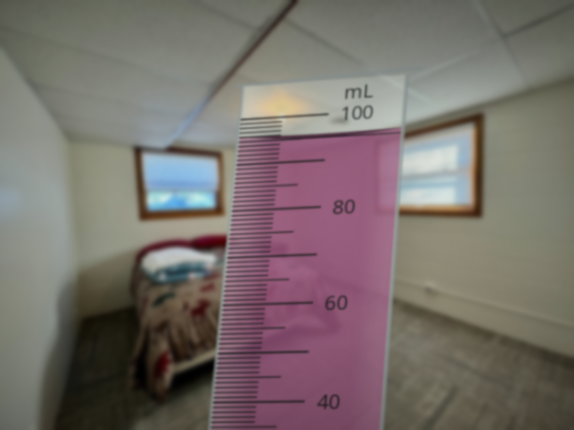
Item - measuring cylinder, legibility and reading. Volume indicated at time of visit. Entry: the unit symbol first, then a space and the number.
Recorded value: mL 95
